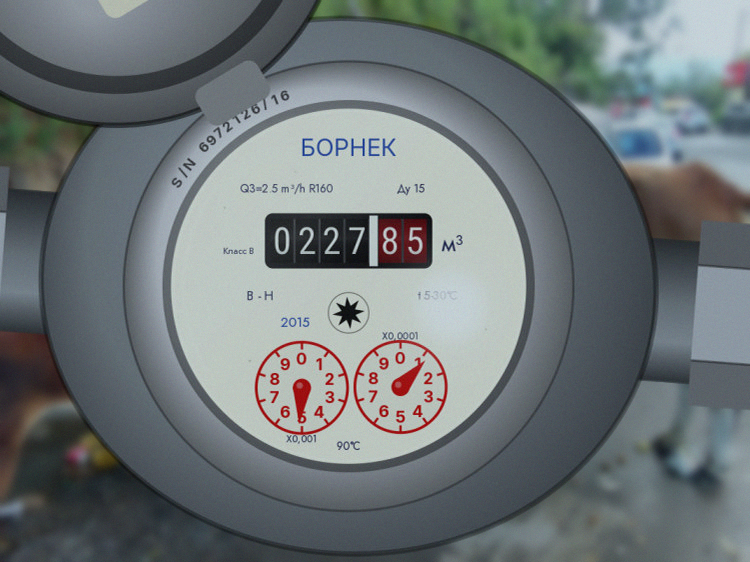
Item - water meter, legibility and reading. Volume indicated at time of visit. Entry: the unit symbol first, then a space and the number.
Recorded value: m³ 227.8551
